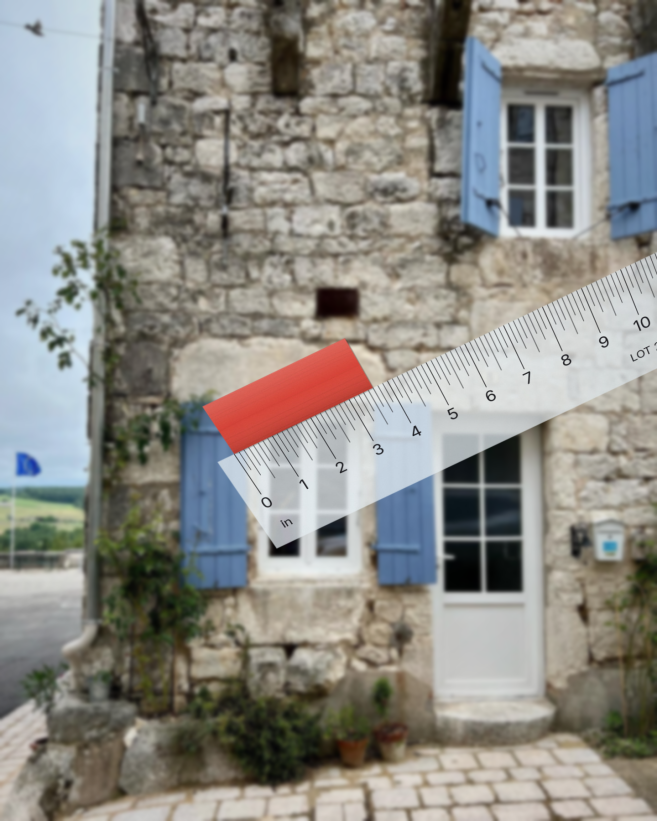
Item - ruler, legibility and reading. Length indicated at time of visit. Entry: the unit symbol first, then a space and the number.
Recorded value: in 3.625
